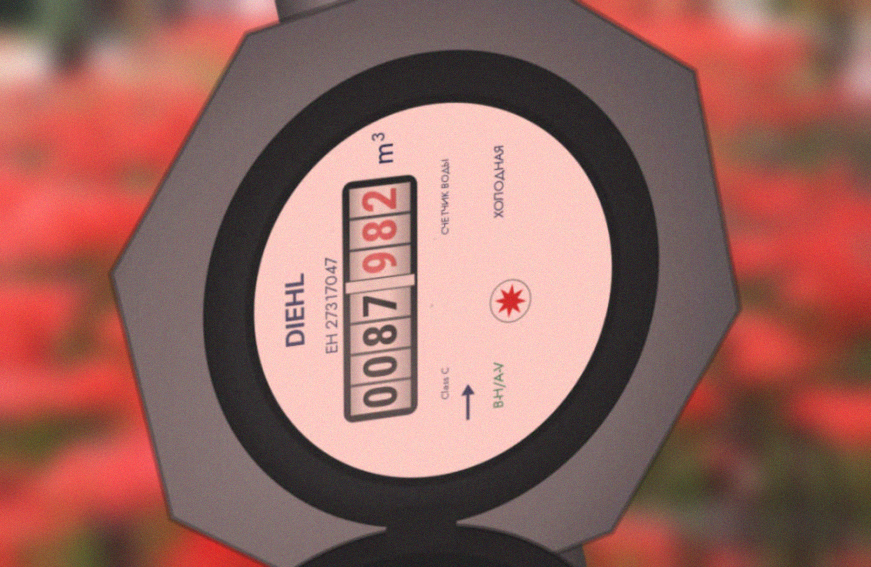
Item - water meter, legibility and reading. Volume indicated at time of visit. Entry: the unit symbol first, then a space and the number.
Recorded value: m³ 87.982
